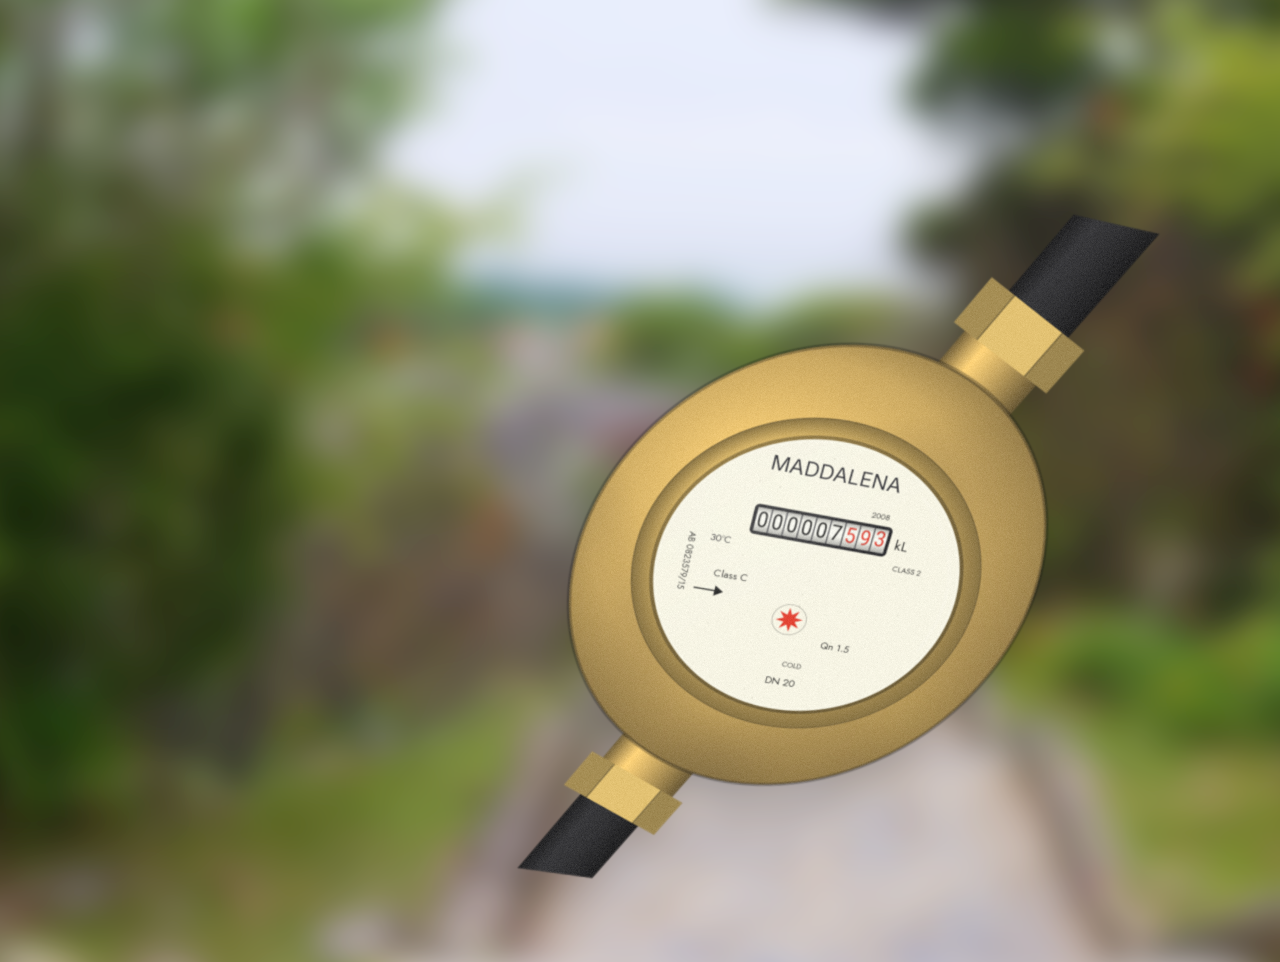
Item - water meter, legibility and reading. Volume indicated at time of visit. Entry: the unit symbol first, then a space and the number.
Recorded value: kL 7.593
